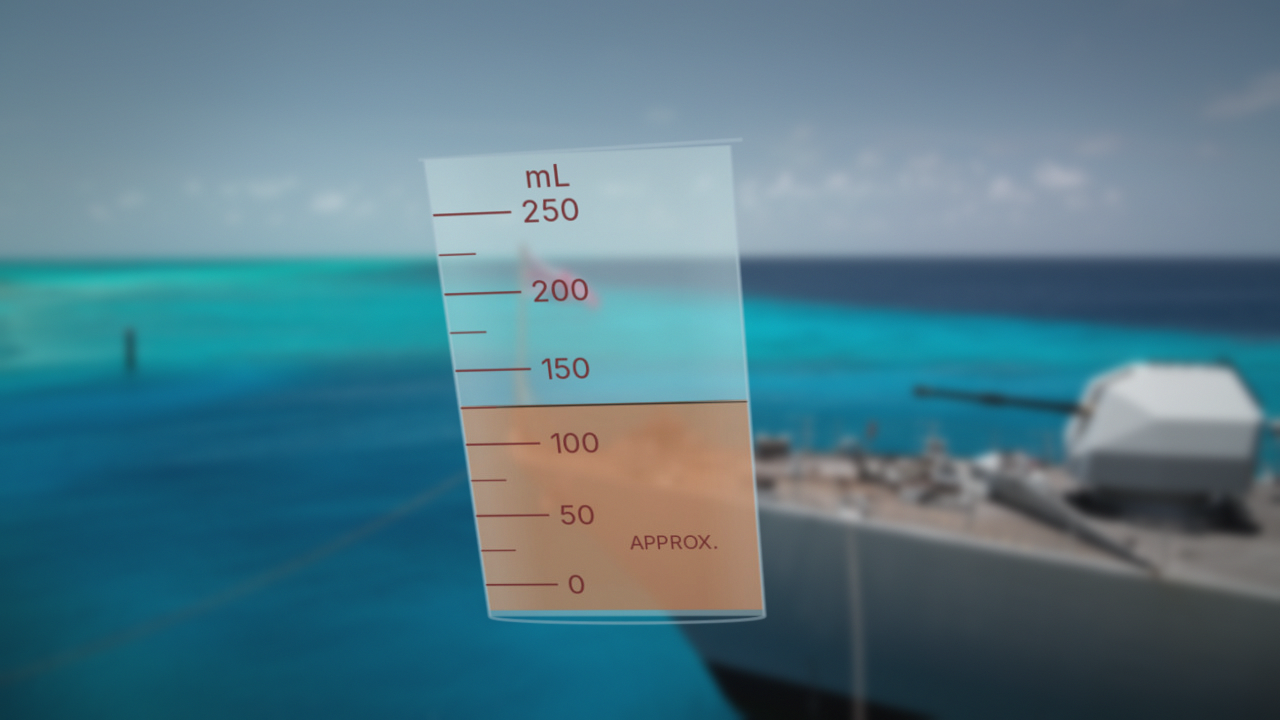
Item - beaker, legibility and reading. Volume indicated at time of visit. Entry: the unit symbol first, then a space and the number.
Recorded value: mL 125
